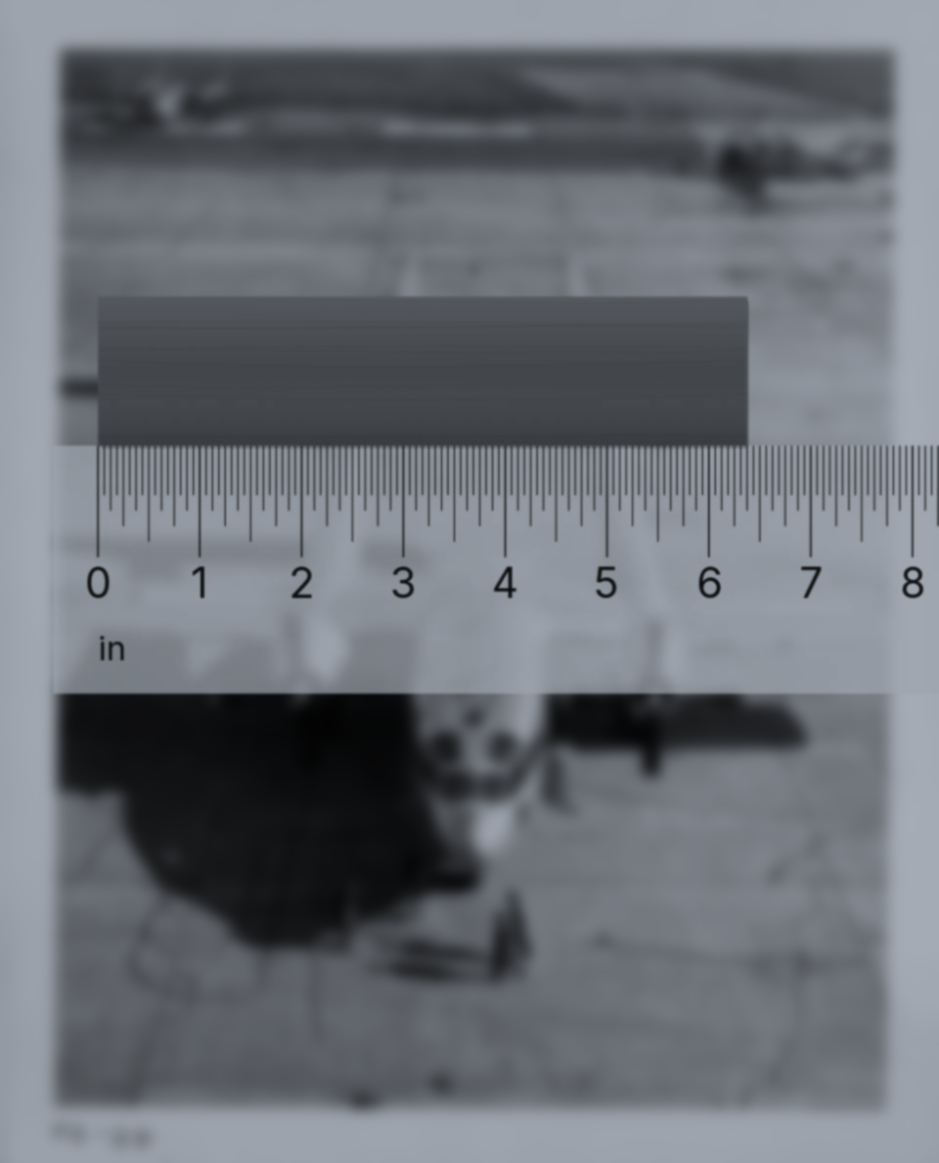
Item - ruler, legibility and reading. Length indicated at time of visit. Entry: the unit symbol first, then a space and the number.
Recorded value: in 6.375
